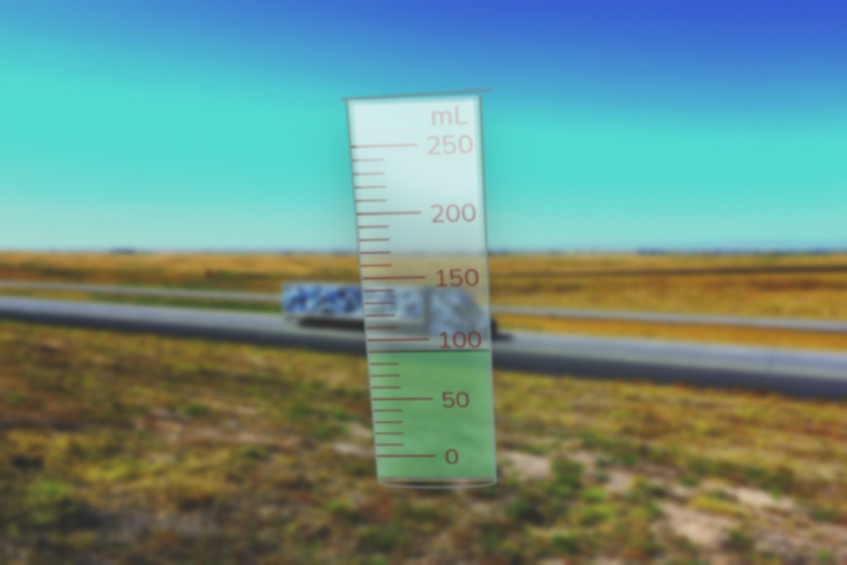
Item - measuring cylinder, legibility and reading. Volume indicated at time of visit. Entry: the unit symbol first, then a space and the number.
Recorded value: mL 90
